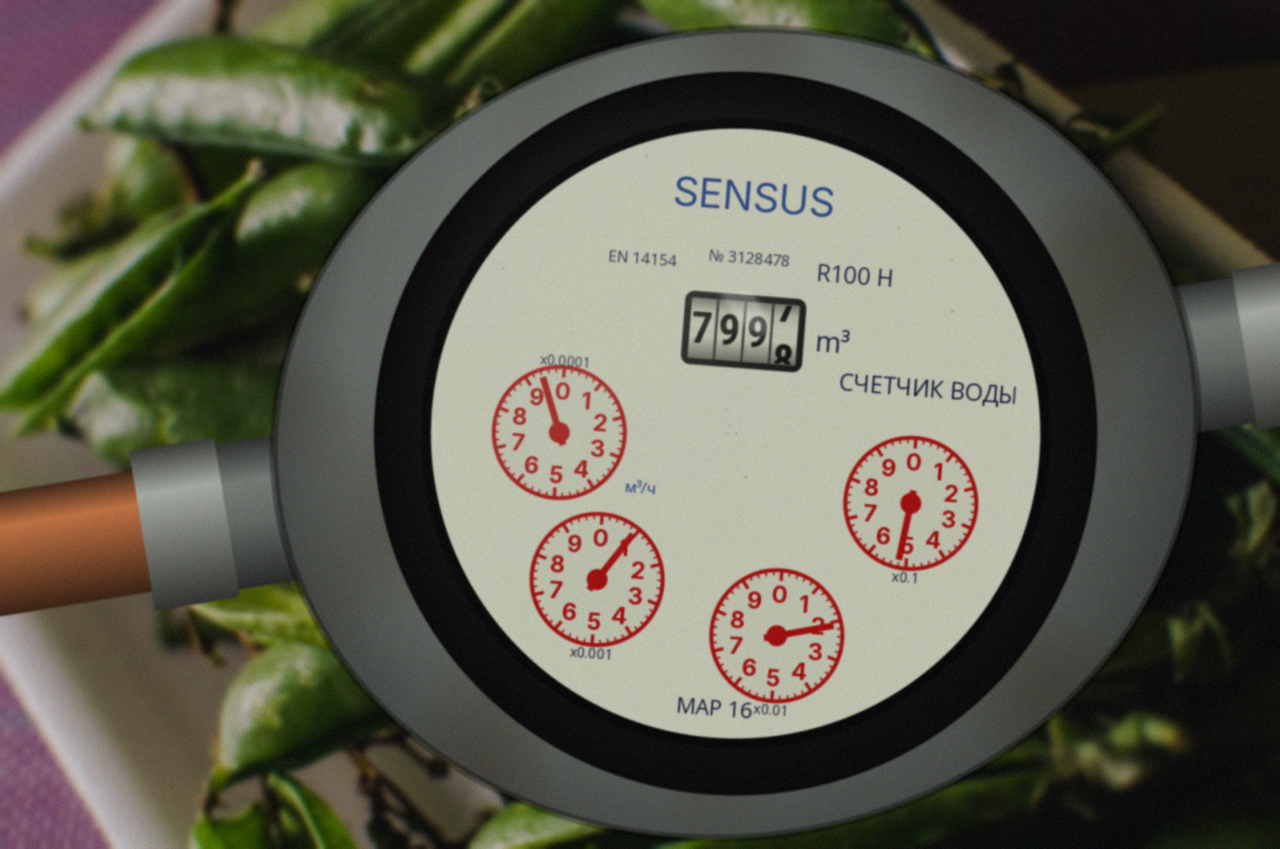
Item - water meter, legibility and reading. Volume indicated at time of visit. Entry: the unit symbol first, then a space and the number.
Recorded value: m³ 7997.5209
